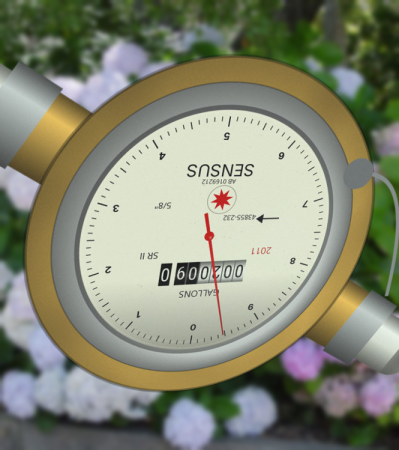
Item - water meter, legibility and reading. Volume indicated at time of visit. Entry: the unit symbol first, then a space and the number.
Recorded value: gal 20089.5
